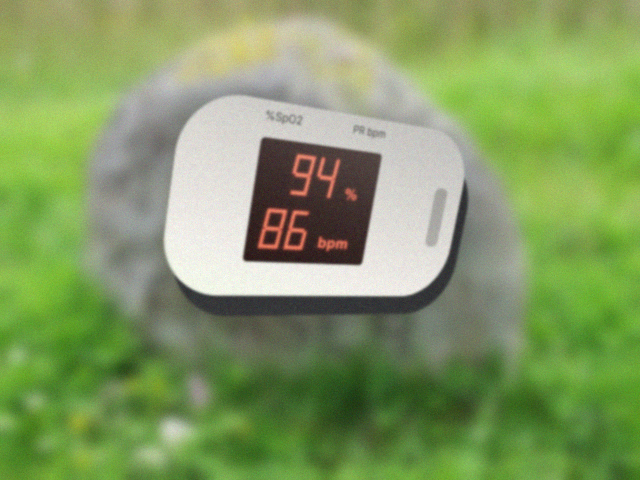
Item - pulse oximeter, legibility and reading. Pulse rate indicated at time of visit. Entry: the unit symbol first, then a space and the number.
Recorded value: bpm 86
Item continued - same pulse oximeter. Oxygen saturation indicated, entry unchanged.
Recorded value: % 94
